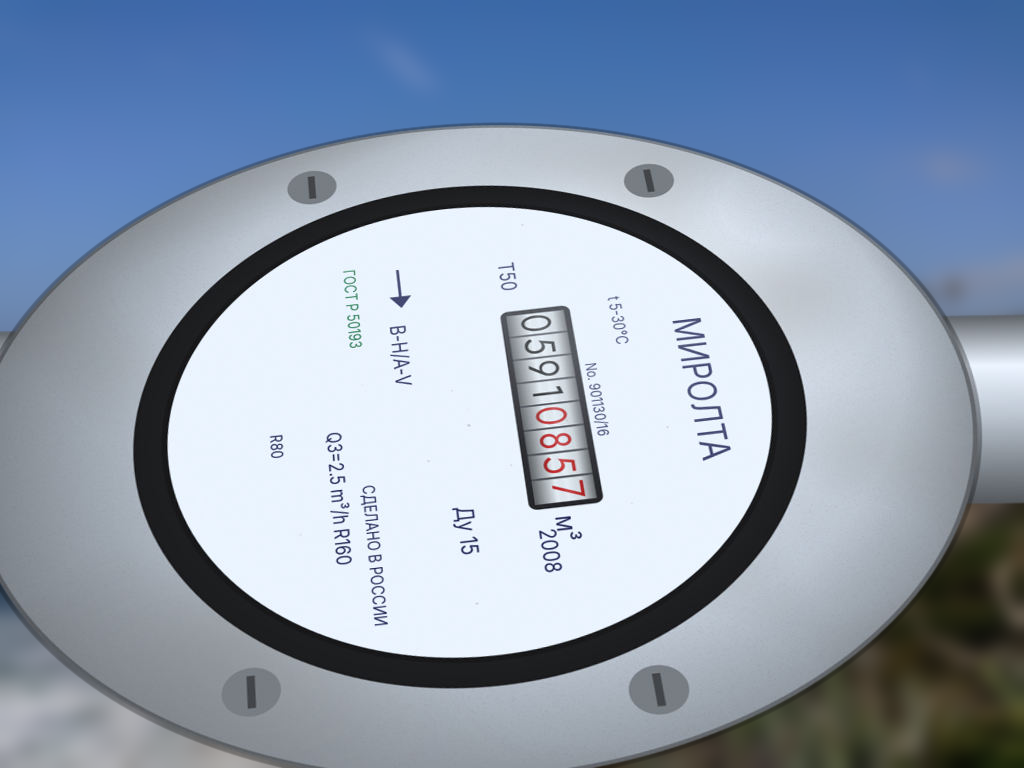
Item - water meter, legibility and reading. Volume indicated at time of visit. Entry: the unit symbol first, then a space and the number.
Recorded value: m³ 591.0857
